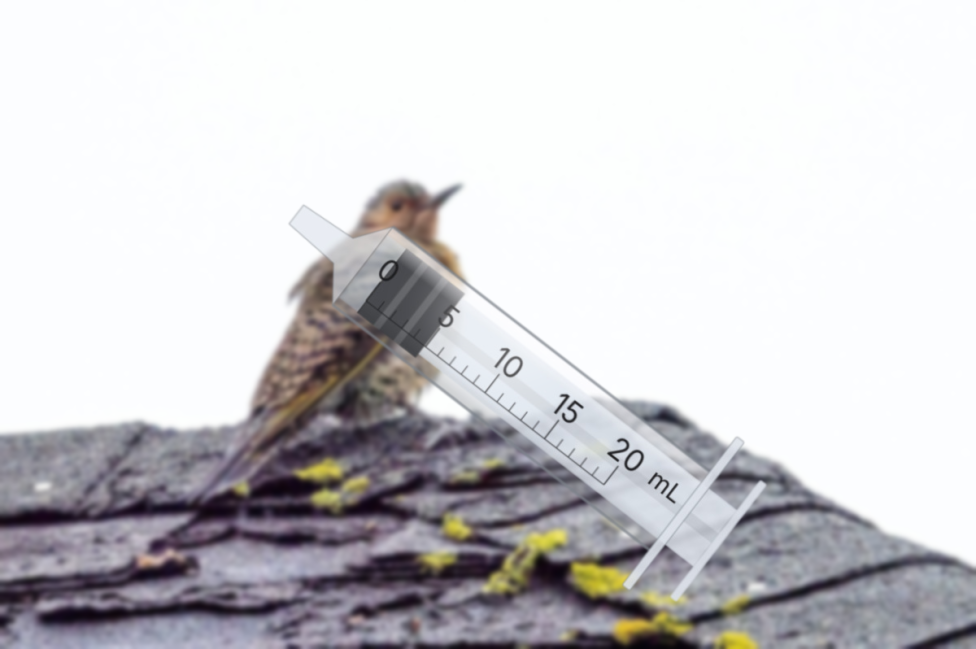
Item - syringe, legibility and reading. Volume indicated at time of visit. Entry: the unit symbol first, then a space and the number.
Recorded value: mL 0
